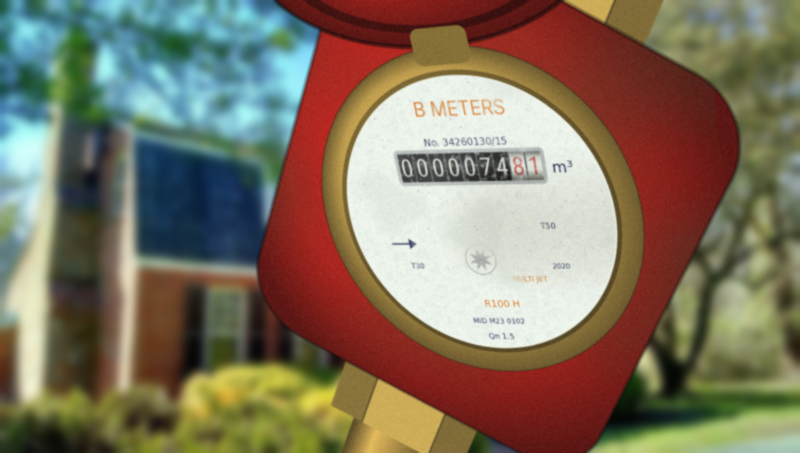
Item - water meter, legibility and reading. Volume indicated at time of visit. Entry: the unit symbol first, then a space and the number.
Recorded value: m³ 74.81
